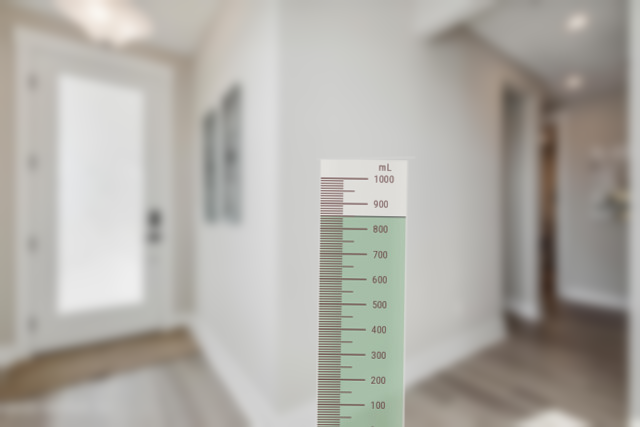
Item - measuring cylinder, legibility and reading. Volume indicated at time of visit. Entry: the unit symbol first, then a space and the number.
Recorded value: mL 850
